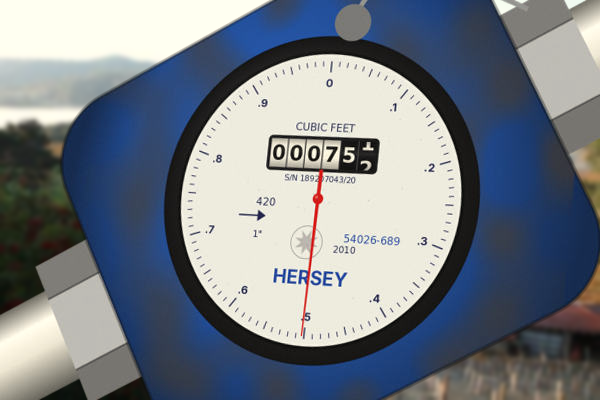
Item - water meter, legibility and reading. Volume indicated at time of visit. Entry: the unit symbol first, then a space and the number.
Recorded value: ft³ 751.50
